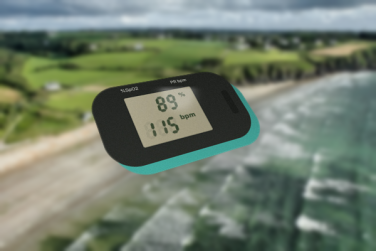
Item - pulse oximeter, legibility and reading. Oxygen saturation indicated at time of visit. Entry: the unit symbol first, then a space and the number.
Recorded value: % 89
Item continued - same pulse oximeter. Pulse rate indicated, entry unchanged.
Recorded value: bpm 115
